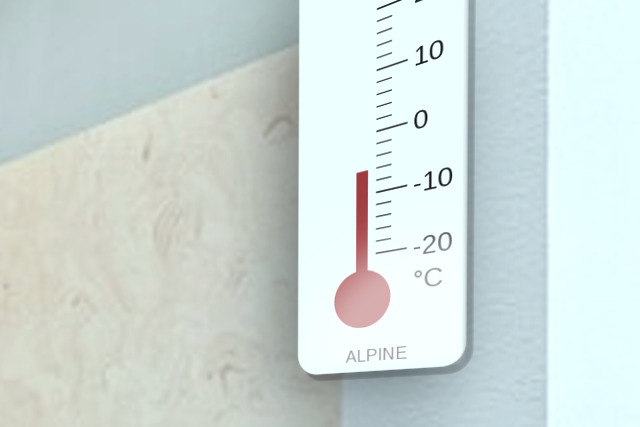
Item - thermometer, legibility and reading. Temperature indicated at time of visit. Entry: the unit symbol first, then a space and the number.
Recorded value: °C -6
